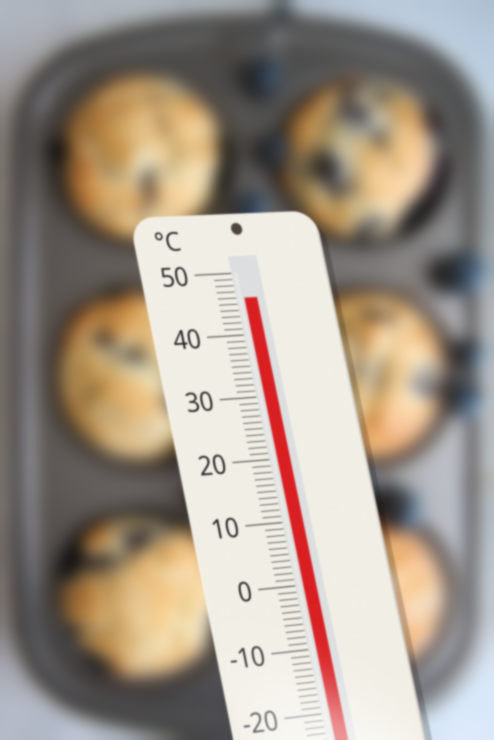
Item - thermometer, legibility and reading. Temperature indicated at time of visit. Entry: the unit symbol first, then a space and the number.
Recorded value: °C 46
